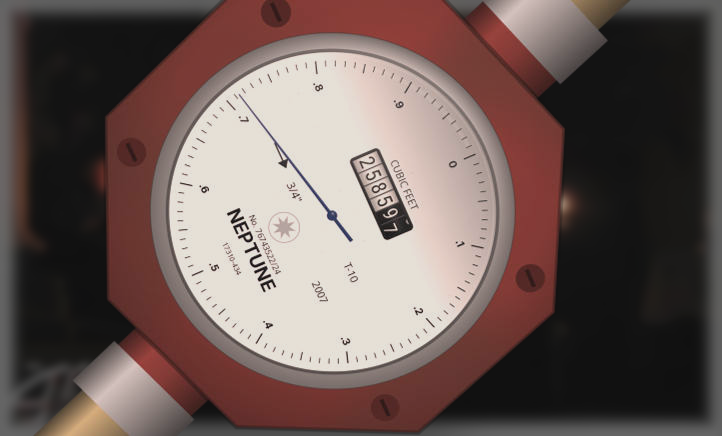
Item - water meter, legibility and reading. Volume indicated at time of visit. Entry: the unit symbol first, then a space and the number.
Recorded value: ft³ 258596.71
